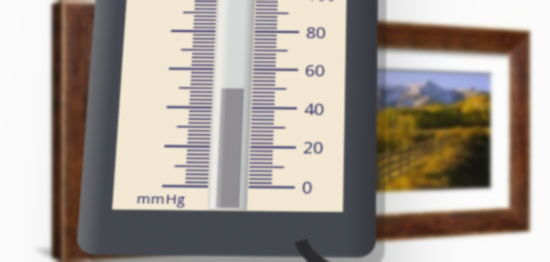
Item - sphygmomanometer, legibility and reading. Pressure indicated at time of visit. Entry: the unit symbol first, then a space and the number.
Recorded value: mmHg 50
